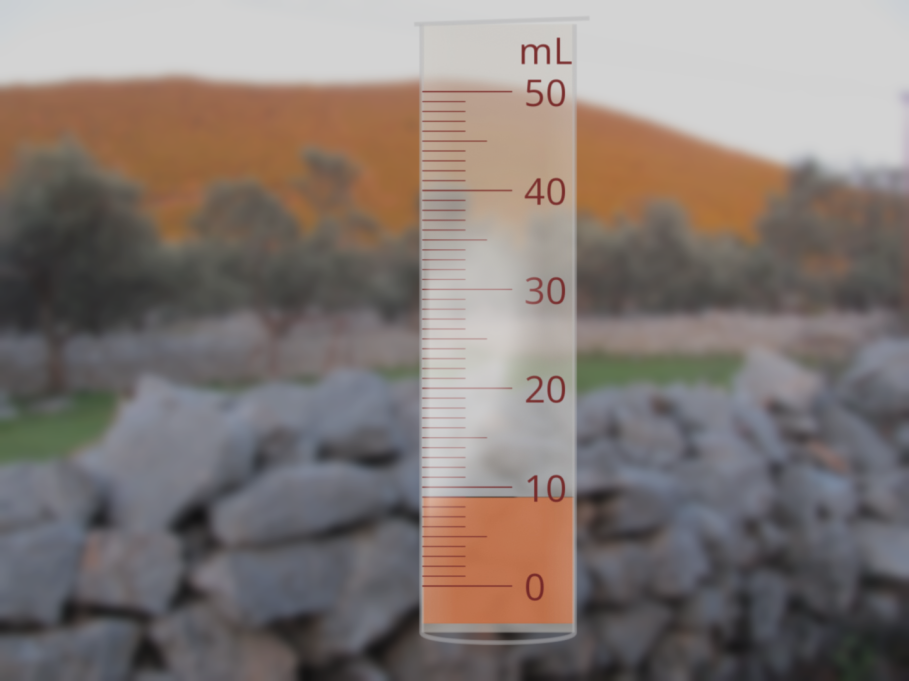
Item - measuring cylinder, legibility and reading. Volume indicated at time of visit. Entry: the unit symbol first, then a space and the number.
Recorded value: mL 9
